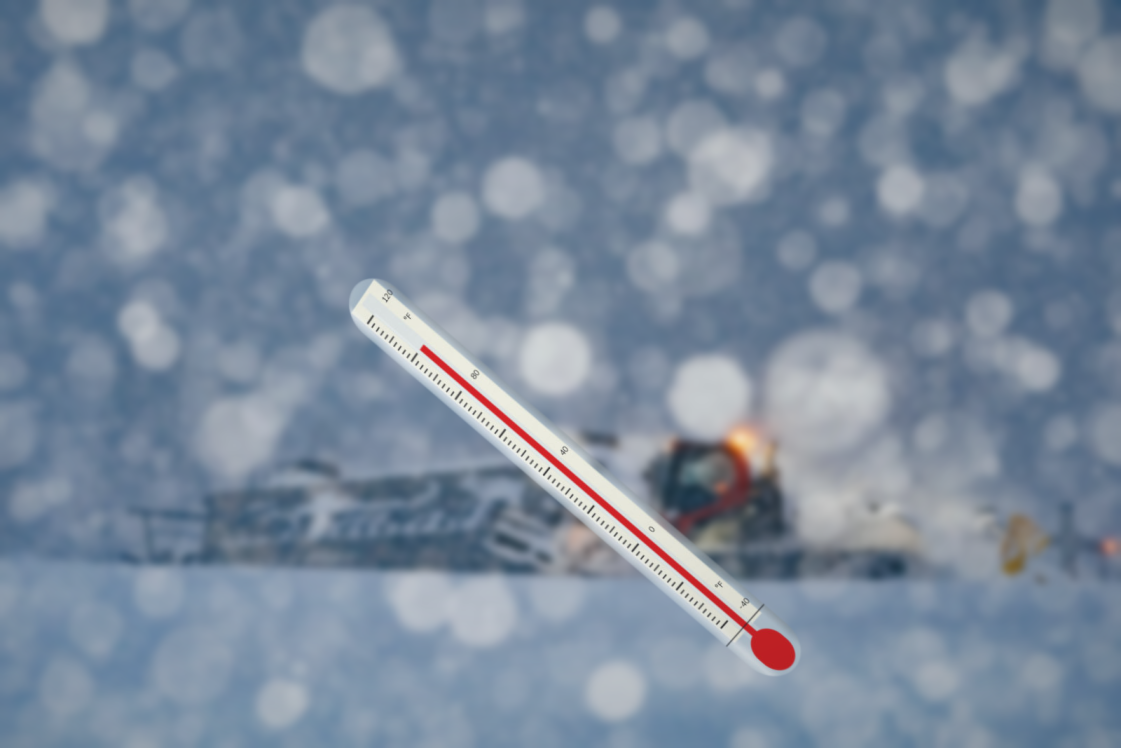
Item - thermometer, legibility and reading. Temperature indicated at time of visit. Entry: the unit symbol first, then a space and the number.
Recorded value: °F 100
